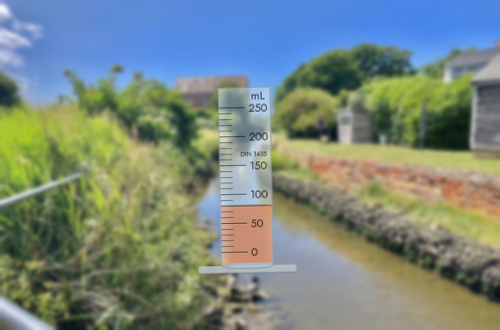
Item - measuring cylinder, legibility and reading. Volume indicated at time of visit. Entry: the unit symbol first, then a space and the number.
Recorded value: mL 80
